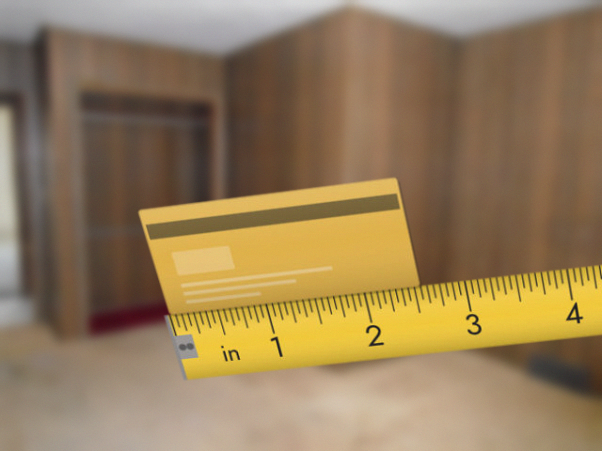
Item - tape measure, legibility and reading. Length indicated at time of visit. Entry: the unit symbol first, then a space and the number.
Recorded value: in 2.5625
